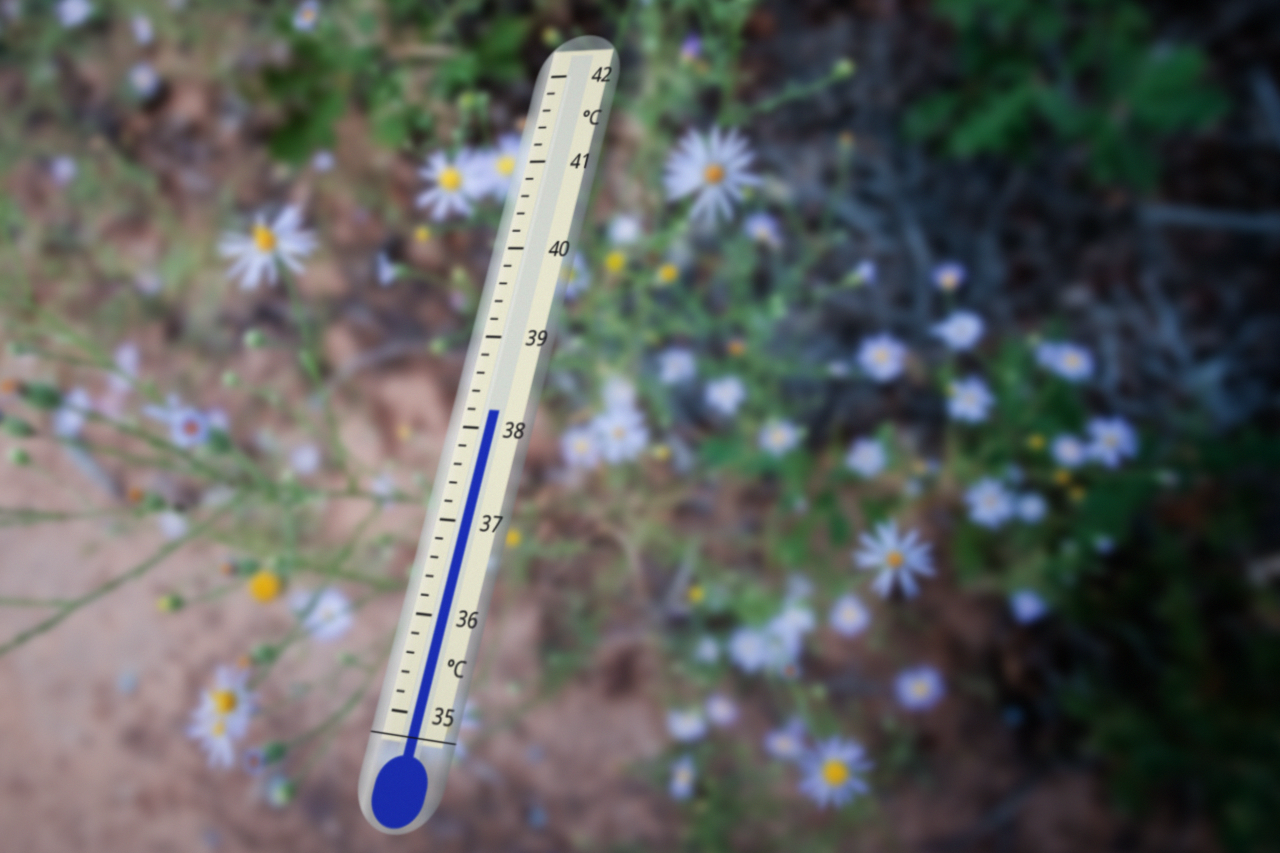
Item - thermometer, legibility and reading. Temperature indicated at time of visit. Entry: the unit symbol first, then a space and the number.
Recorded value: °C 38.2
